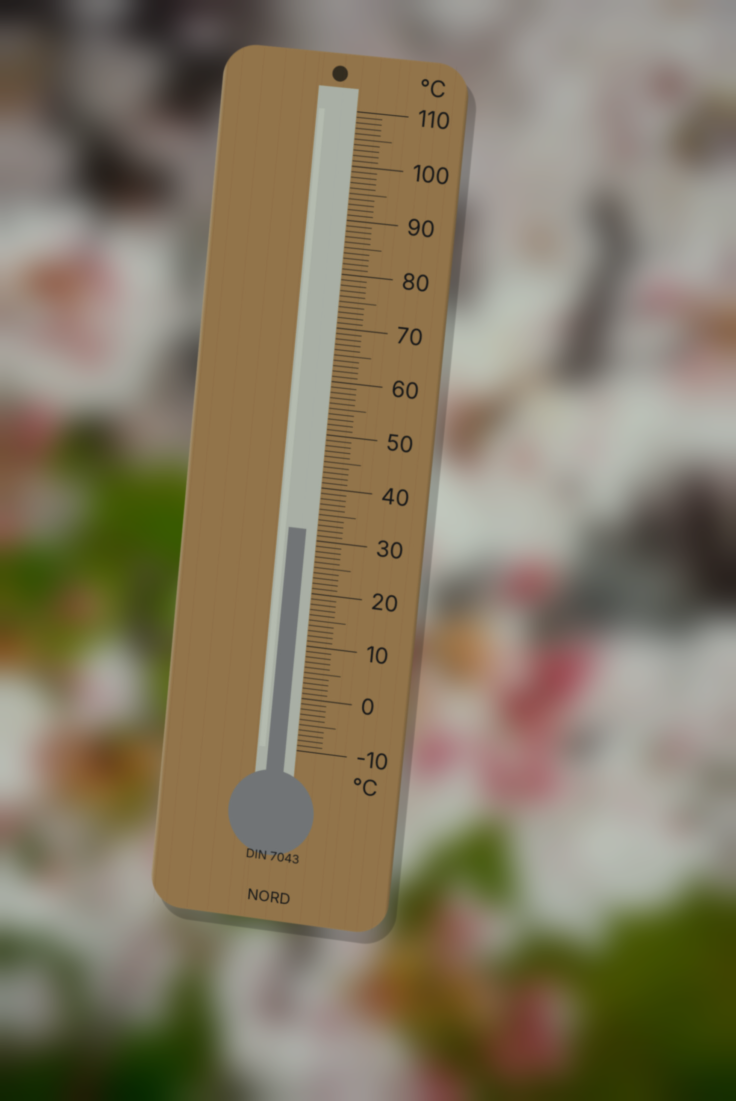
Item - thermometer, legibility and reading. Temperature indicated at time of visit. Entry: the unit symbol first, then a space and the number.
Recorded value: °C 32
